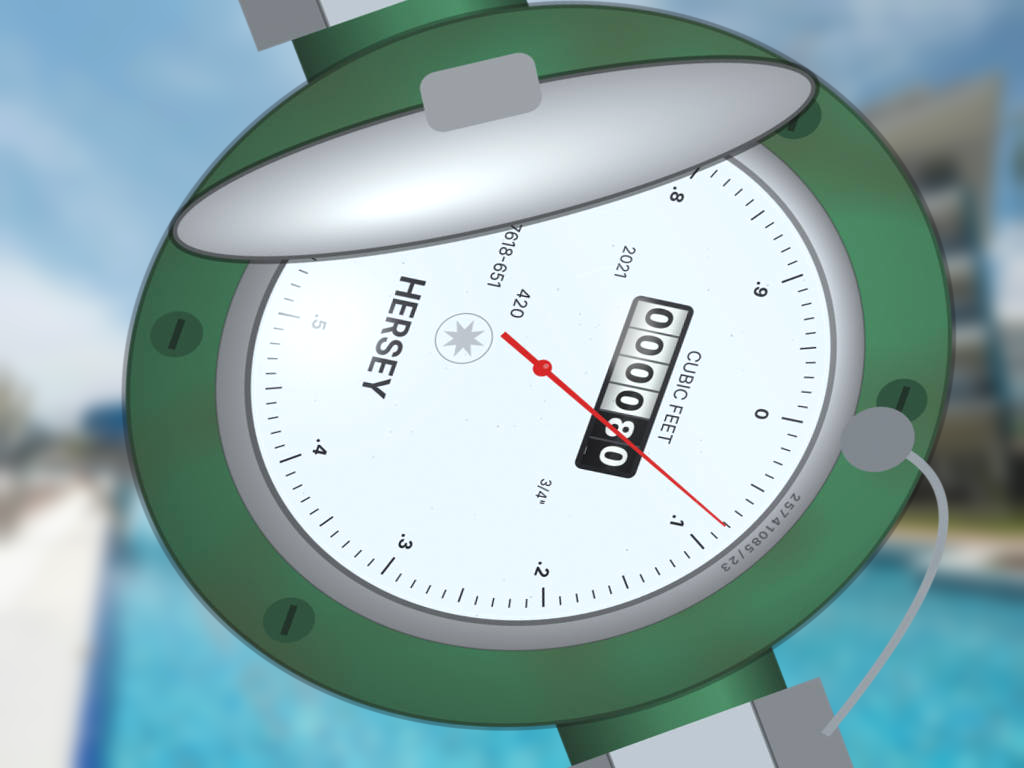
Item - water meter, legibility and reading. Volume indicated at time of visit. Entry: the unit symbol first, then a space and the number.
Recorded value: ft³ 80.08
